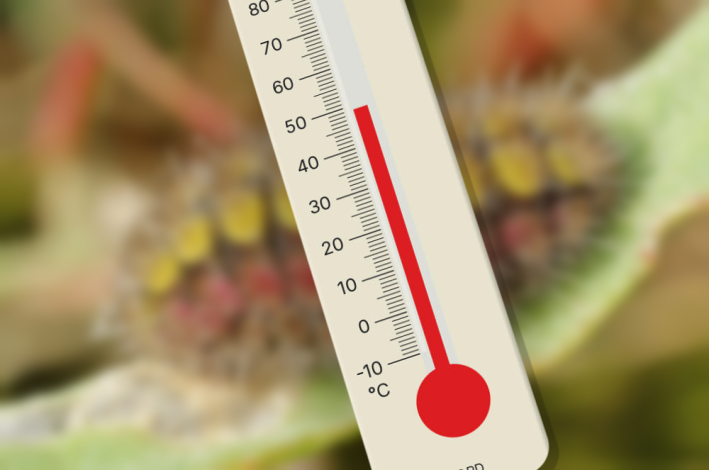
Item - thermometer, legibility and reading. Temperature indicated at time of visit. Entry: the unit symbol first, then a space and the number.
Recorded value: °C 49
